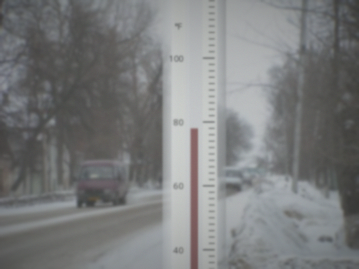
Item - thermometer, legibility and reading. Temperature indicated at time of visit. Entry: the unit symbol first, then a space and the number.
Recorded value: °F 78
